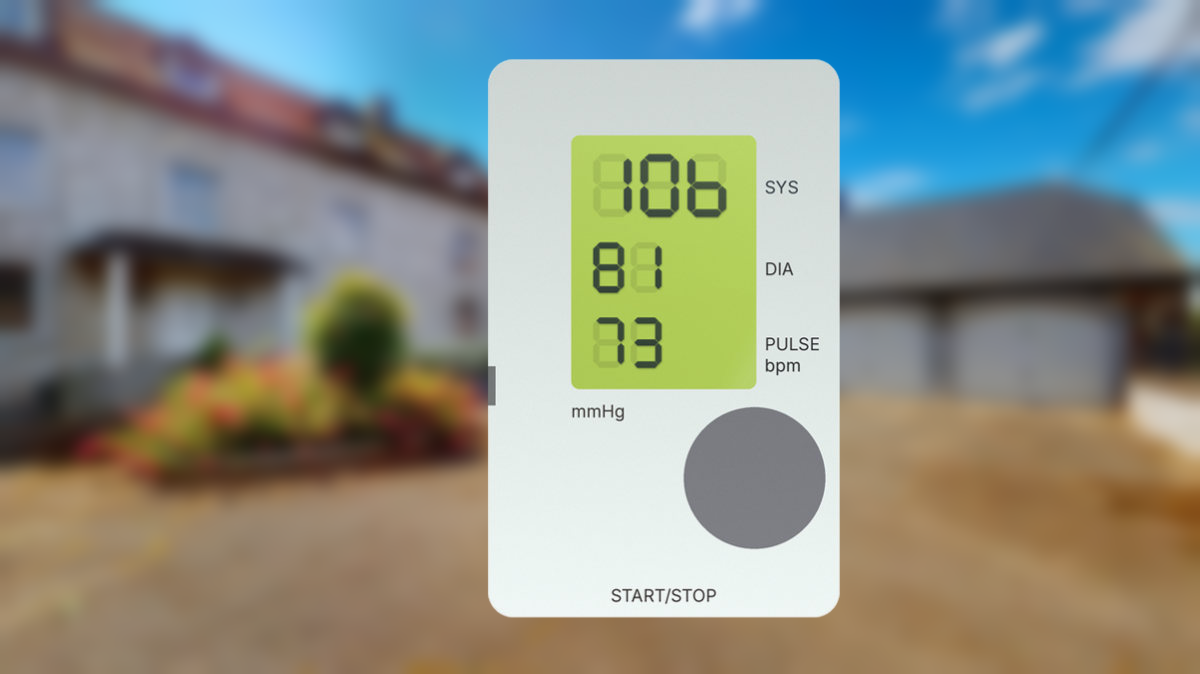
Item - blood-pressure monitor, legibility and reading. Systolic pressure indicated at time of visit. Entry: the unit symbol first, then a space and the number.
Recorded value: mmHg 106
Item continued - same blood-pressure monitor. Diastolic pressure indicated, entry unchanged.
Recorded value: mmHg 81
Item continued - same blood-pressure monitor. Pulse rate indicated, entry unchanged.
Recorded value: bpm 73
